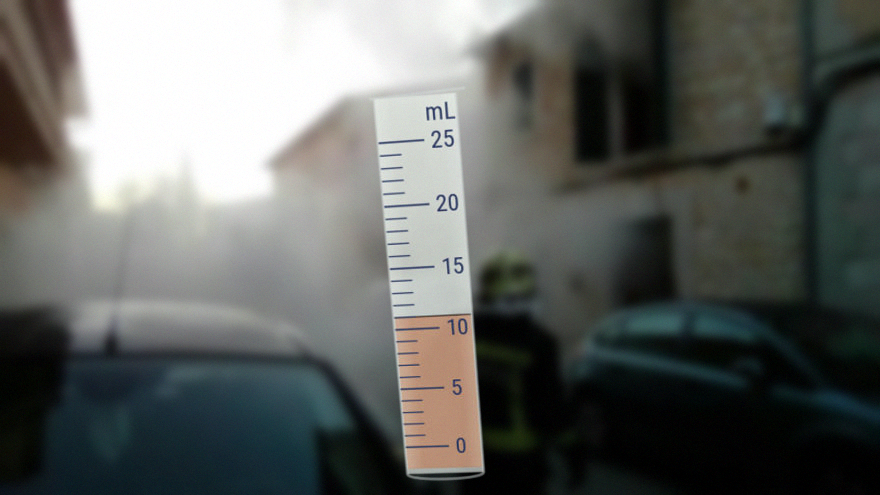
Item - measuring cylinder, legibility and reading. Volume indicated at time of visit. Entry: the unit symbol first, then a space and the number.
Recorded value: mL 11
